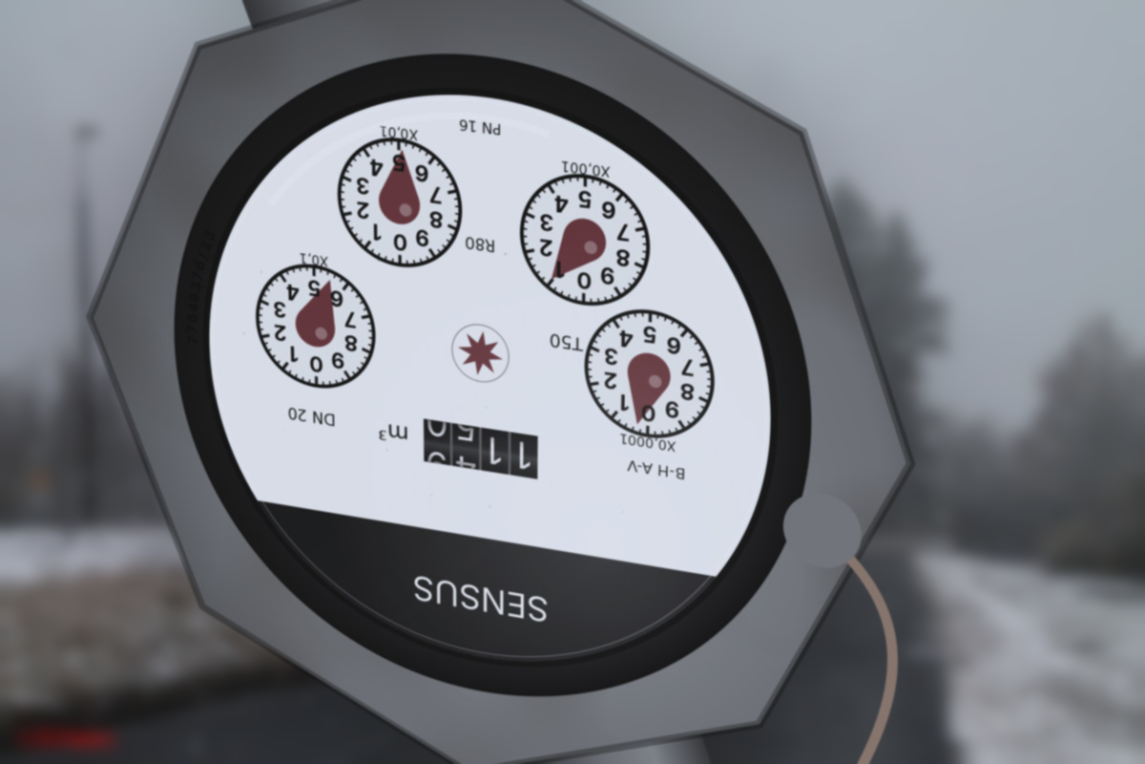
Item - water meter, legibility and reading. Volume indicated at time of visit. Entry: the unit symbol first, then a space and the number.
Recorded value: m³ 1149.5510
